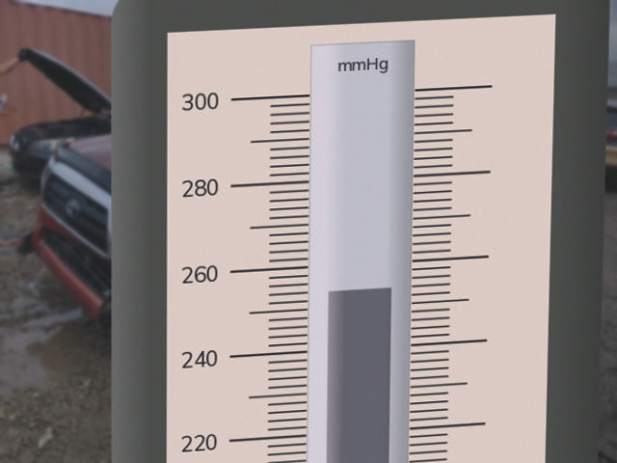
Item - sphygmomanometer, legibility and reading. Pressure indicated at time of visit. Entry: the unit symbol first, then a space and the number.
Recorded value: mmHg 254
